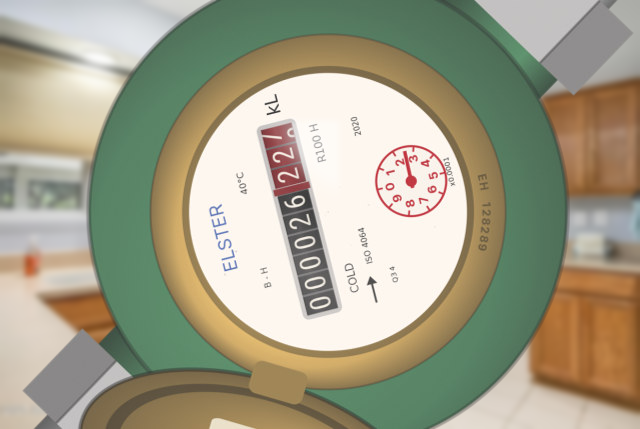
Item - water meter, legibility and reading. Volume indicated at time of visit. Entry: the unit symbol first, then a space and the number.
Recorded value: kL 26.2272
